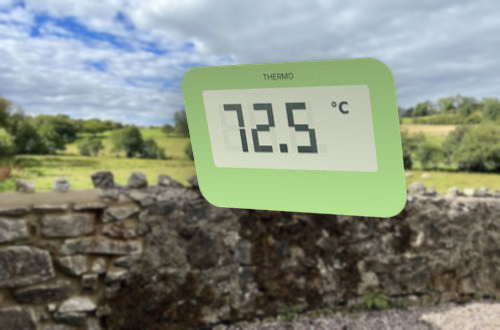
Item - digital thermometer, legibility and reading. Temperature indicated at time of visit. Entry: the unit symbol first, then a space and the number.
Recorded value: °C 72.5
